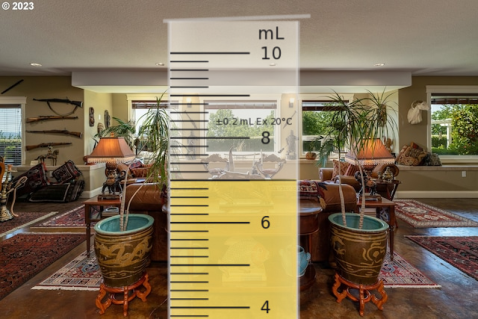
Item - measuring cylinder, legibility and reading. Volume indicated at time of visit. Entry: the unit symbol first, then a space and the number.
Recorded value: mL 7
